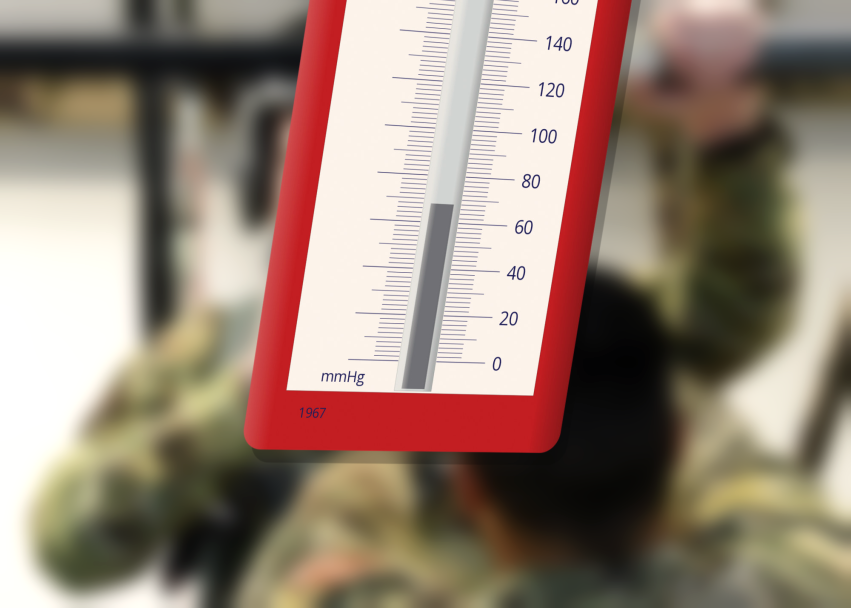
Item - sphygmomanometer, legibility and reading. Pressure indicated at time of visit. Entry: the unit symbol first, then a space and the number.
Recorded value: mmHg 68
